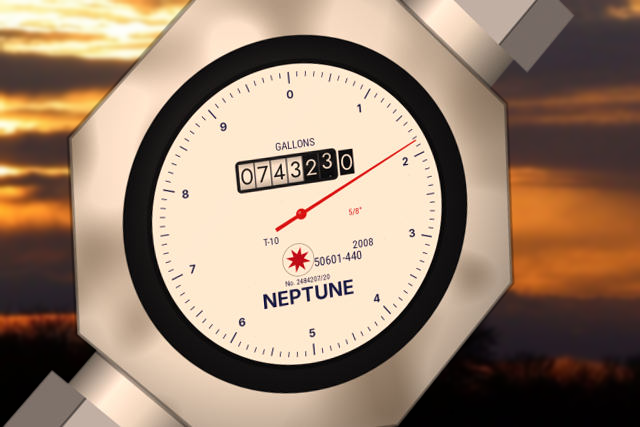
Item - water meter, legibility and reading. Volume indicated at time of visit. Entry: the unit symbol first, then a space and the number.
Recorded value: gal 743231.8
